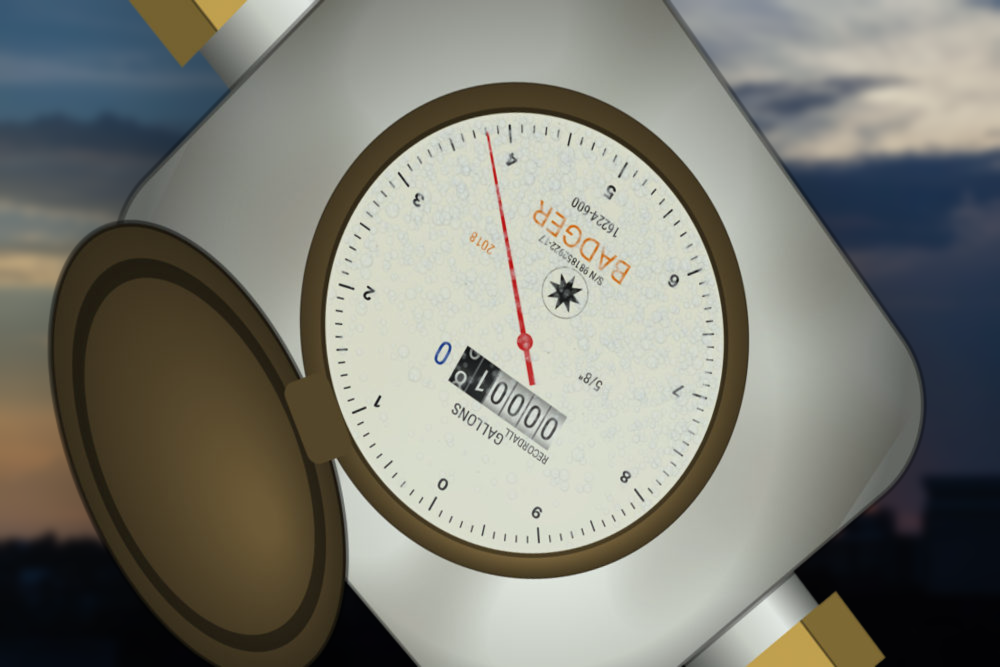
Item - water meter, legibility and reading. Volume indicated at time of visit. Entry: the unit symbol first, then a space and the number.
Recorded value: gal 183.8
